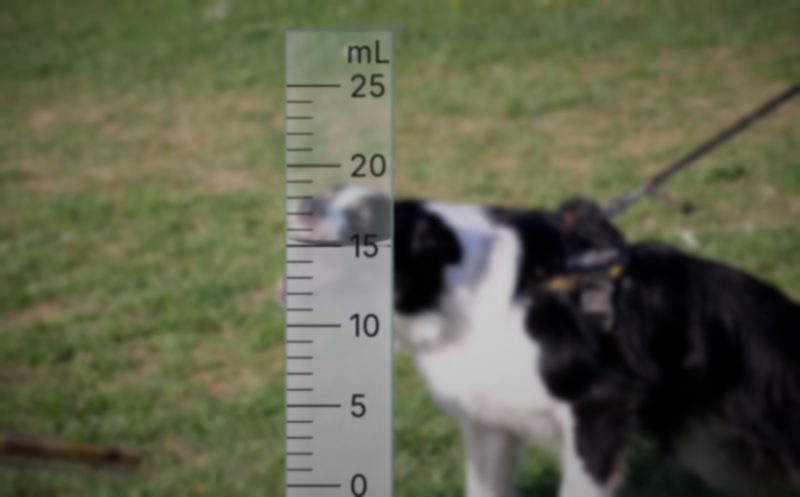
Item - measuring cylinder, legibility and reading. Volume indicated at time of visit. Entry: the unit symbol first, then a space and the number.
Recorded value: mL 15
